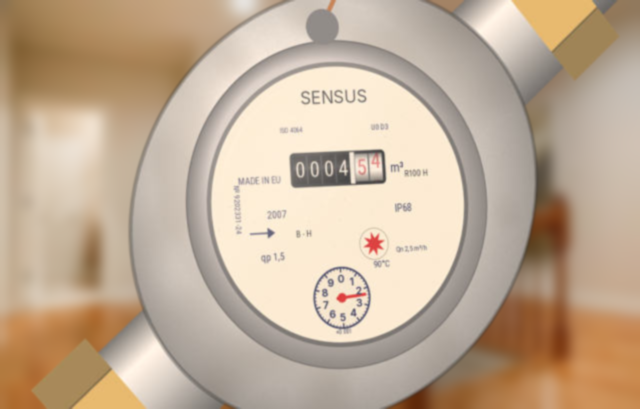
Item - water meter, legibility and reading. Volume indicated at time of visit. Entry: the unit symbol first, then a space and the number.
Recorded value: m³ 4.542
